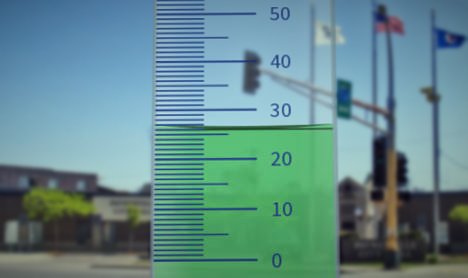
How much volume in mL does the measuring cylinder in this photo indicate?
26 mL
